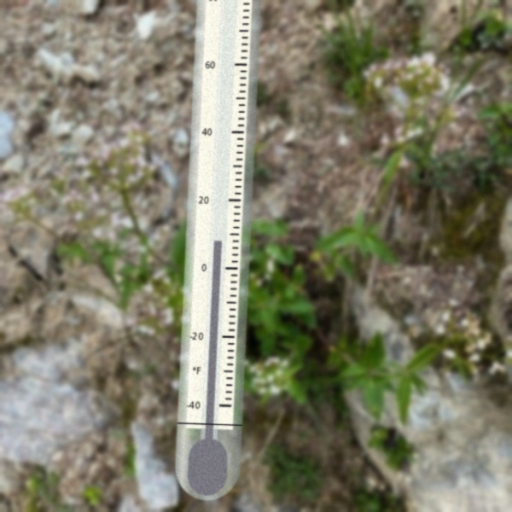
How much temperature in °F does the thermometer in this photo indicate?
8 °F
